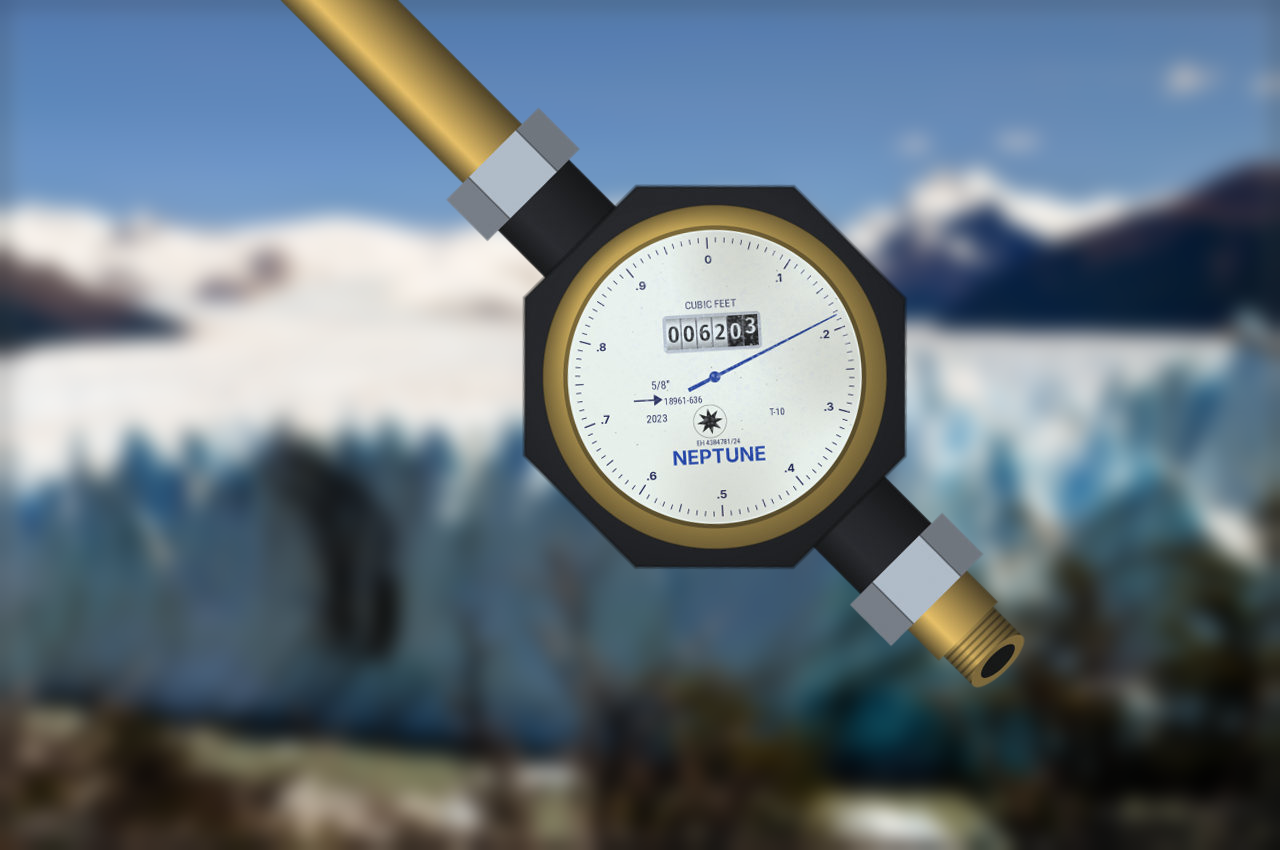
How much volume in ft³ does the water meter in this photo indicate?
6203.18 ft³
